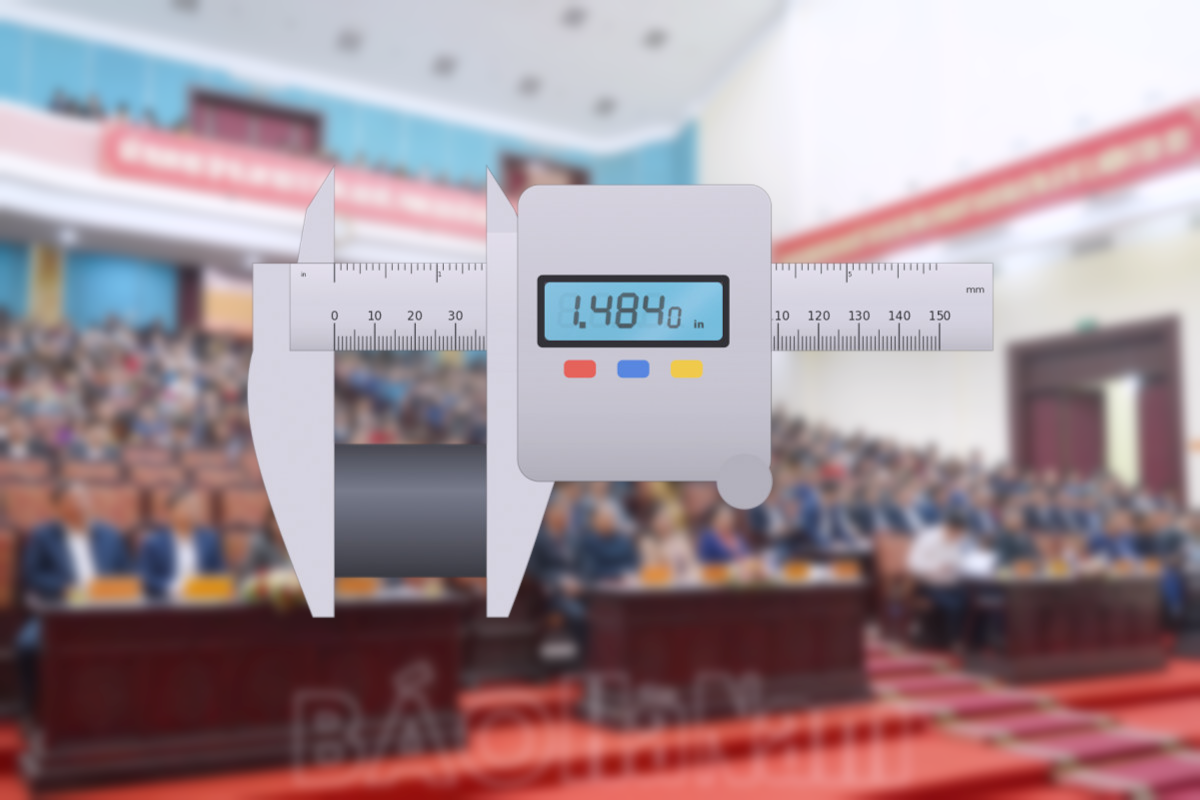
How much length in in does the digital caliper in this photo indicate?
1.4840 in
